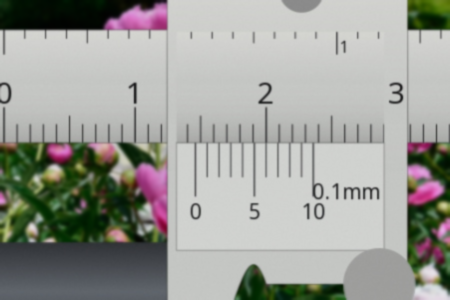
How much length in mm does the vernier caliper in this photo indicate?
14.6 mm
